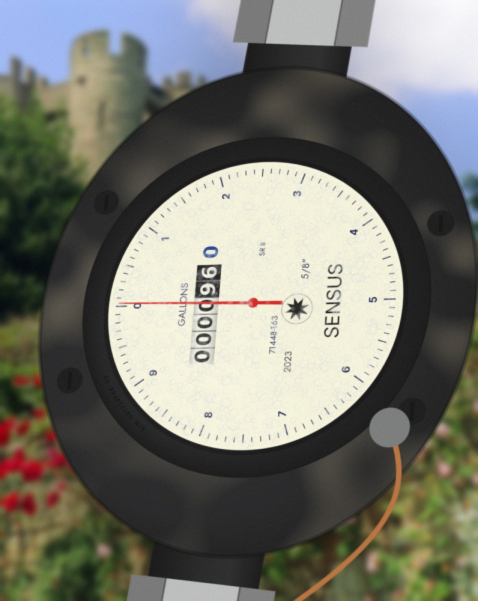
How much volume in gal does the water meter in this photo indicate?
960.0 gal
